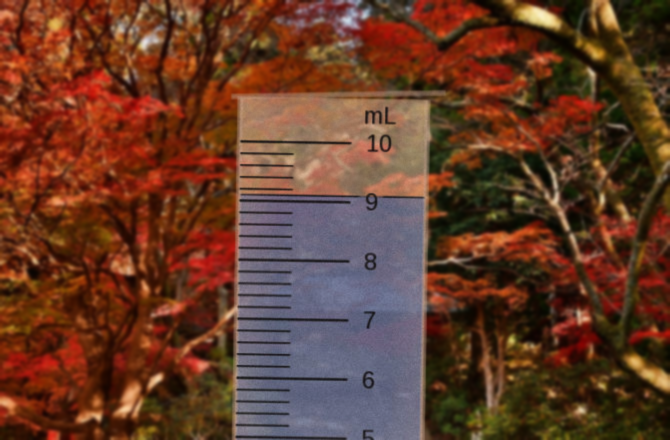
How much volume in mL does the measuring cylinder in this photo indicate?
9.1 mL
